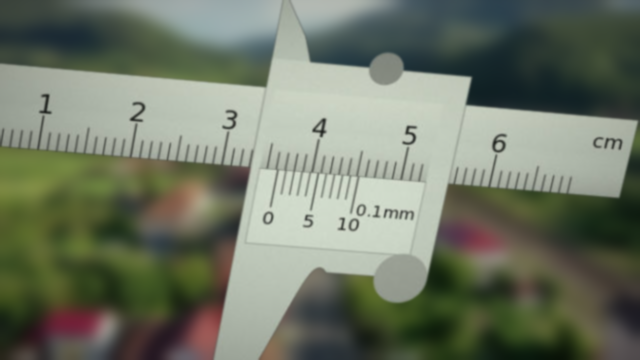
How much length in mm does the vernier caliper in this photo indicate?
36.2 mm
